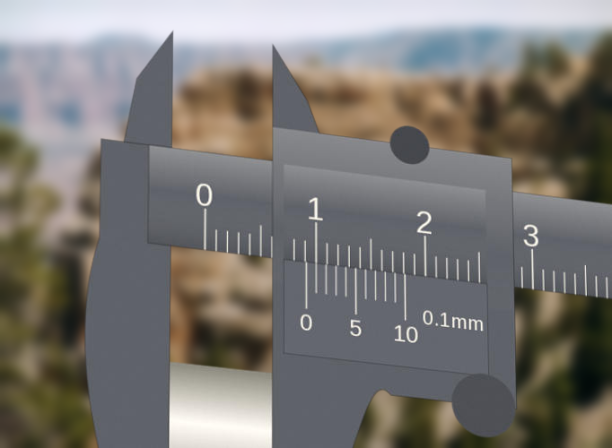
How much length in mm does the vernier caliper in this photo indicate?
9.1 mm
